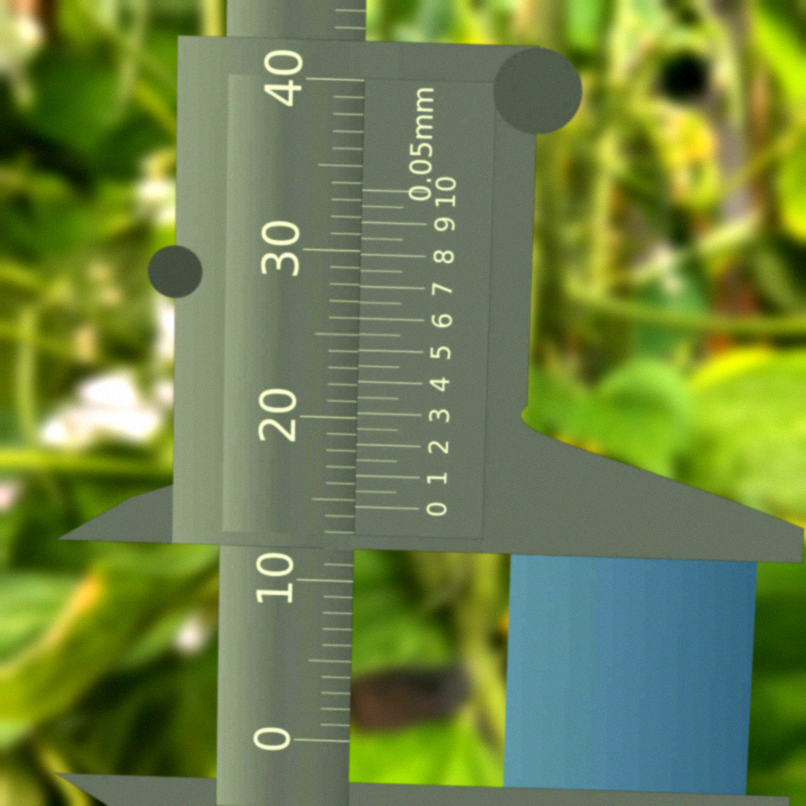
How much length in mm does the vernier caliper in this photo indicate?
14.6 mm
